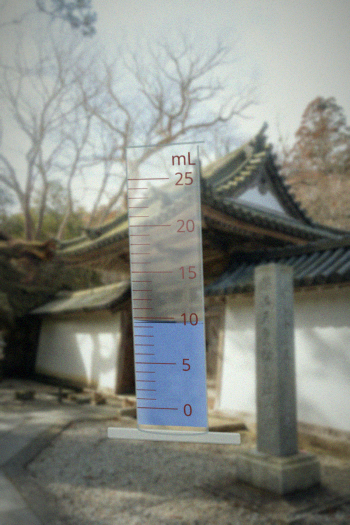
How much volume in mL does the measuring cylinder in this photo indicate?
9.5 mL
